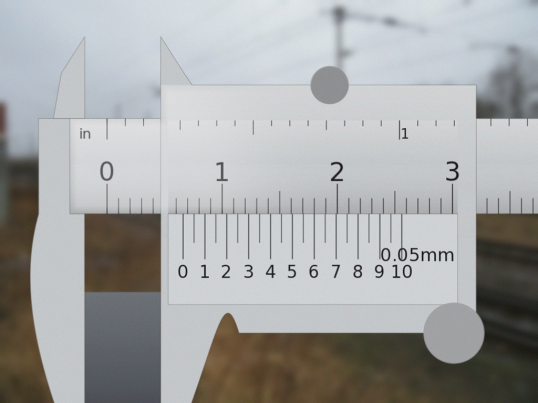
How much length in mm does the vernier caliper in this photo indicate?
6.6 mm
